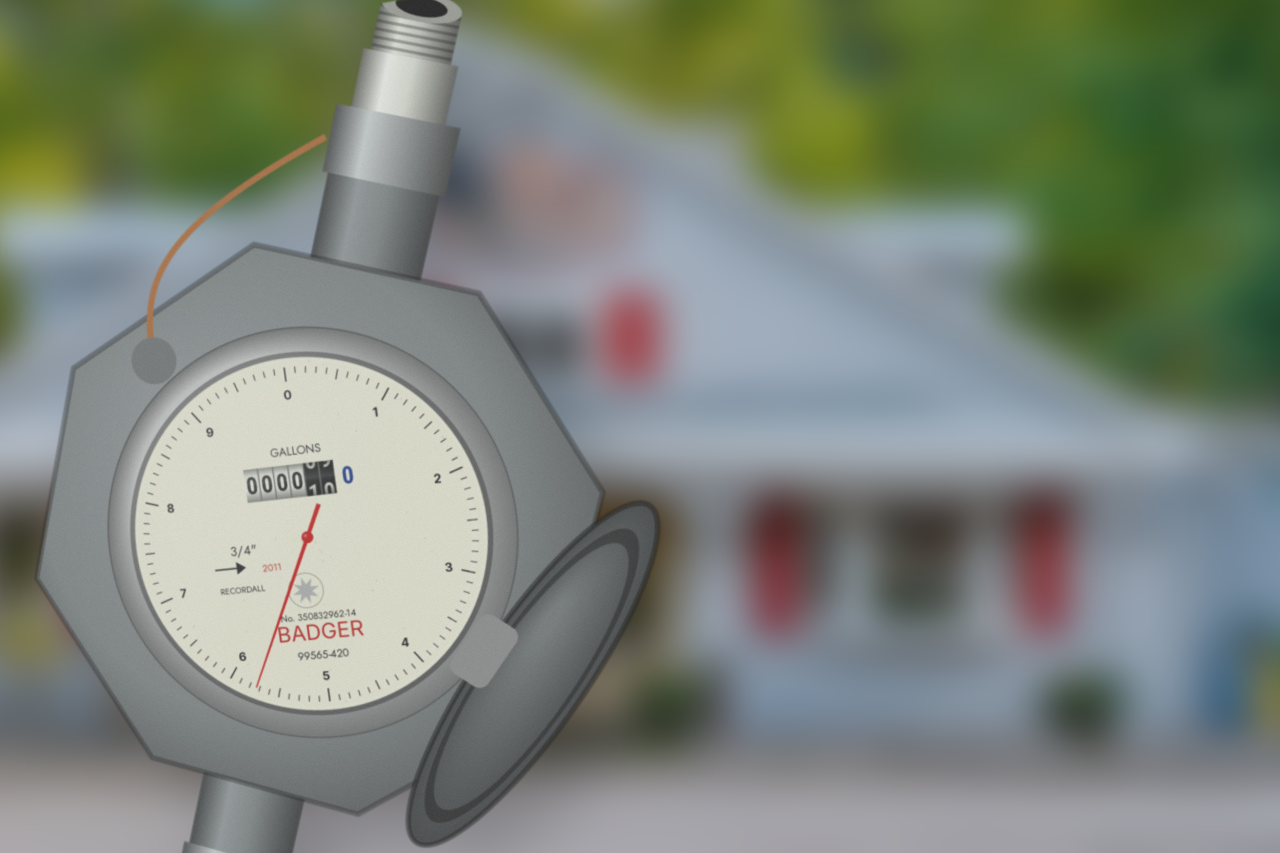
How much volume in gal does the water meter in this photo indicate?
95.7 gal
